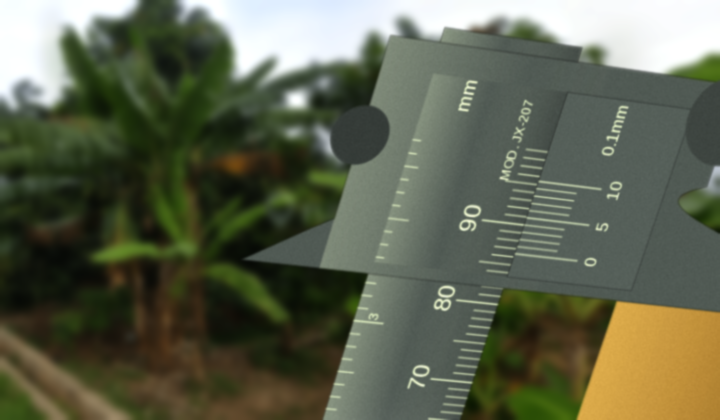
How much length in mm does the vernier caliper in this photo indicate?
86.4 mm
